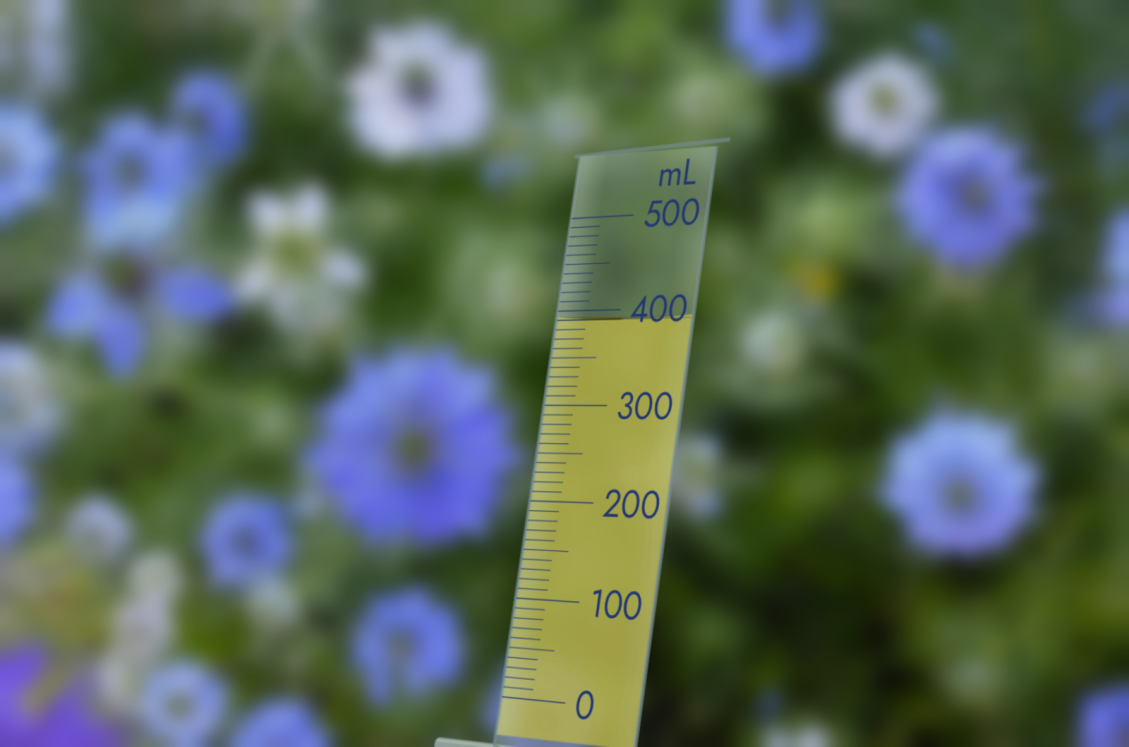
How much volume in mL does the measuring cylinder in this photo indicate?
390 mL
